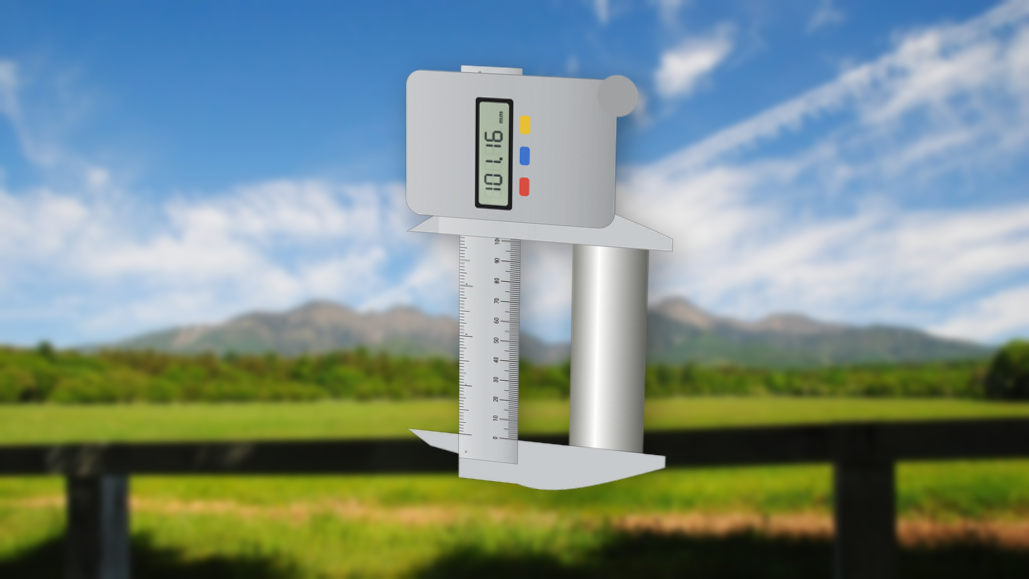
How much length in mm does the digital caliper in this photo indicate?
101.16 mm
